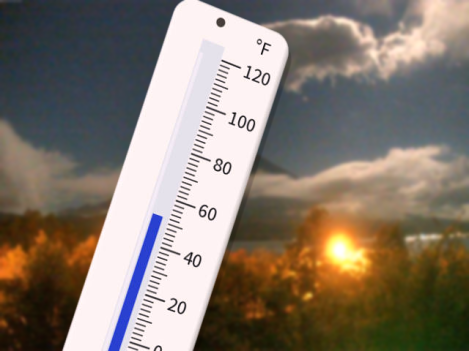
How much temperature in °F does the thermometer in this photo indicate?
52 °F
